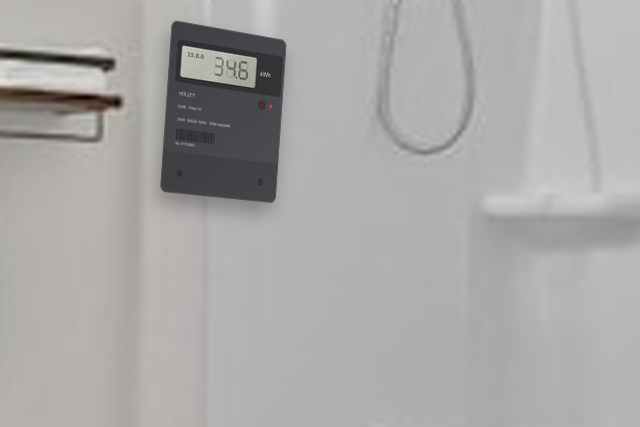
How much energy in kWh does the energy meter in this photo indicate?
34.6 kWh
